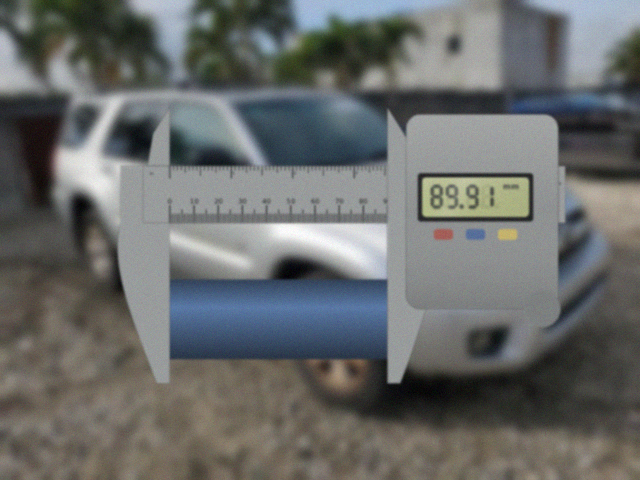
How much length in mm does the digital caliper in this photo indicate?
89.91 mm
